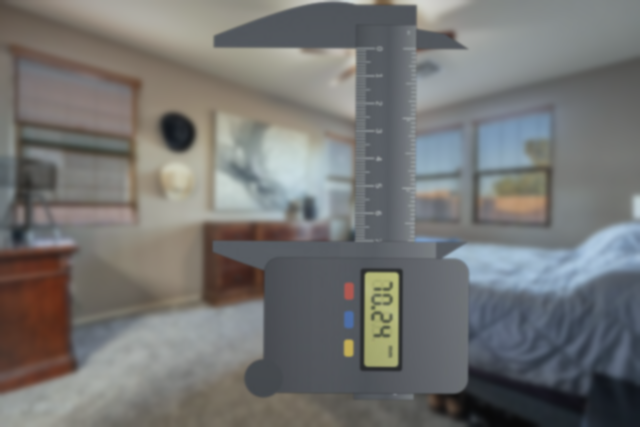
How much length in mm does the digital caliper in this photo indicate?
70.24 mm
